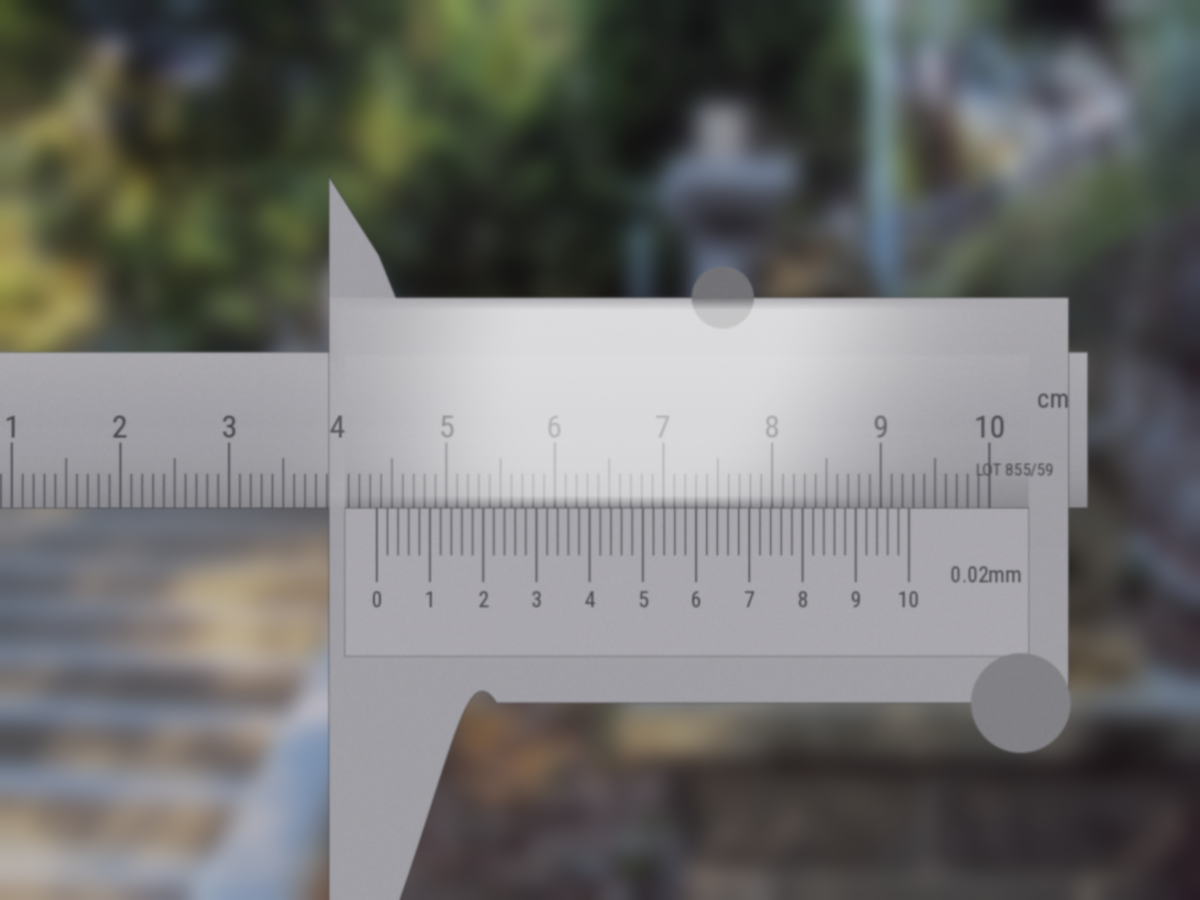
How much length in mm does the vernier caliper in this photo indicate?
43.6 mm
